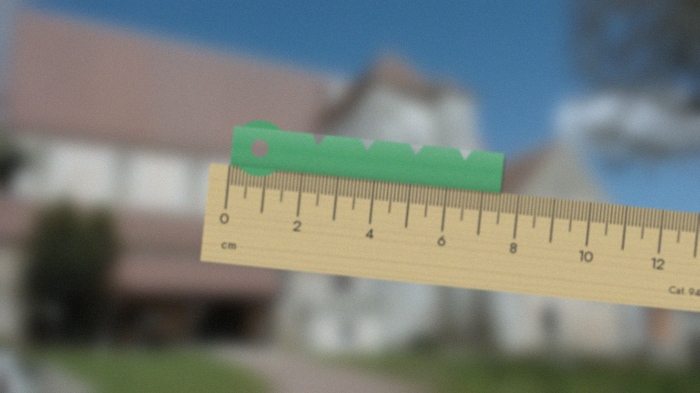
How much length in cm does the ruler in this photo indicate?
7.5 cm
